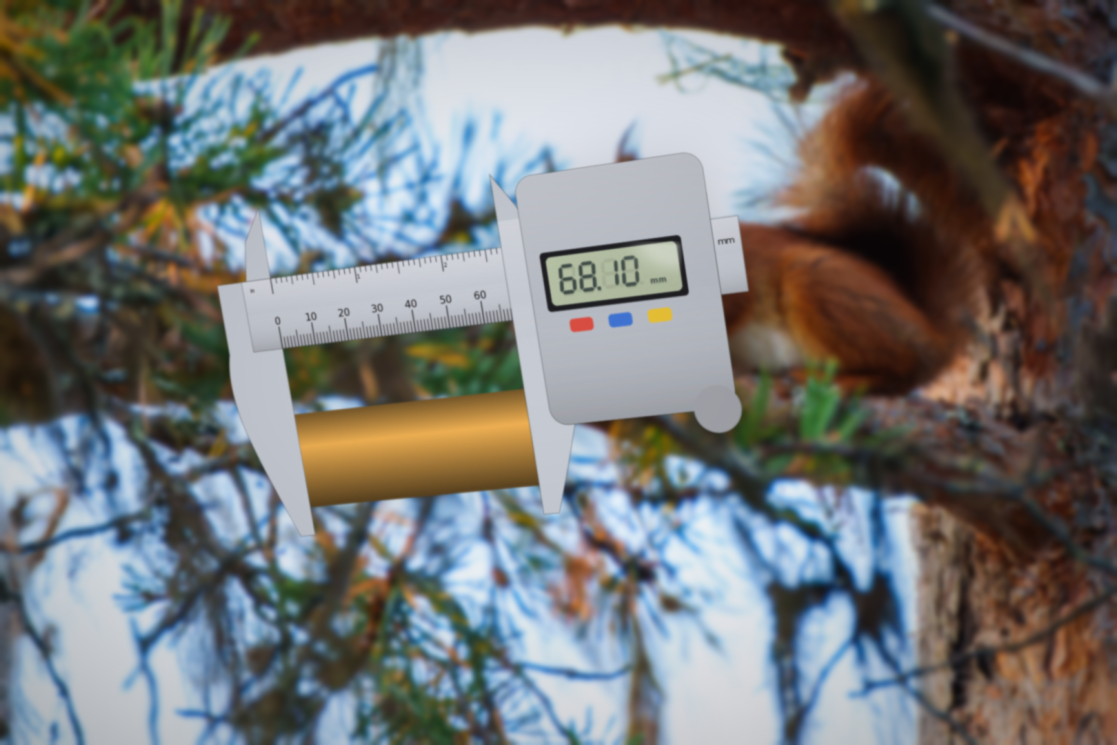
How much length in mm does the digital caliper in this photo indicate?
68.10 mm
